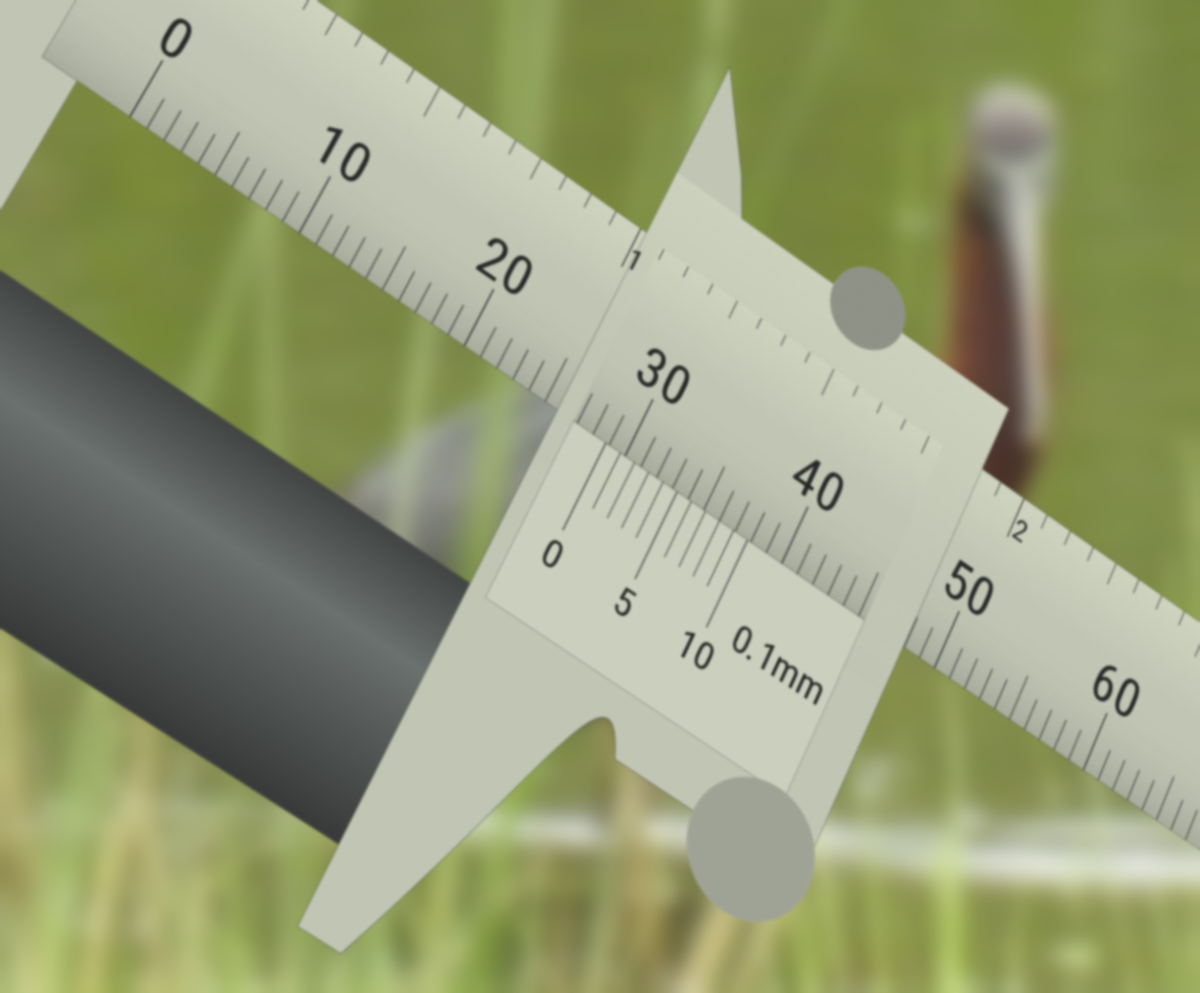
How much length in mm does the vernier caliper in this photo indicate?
28.8 mm
